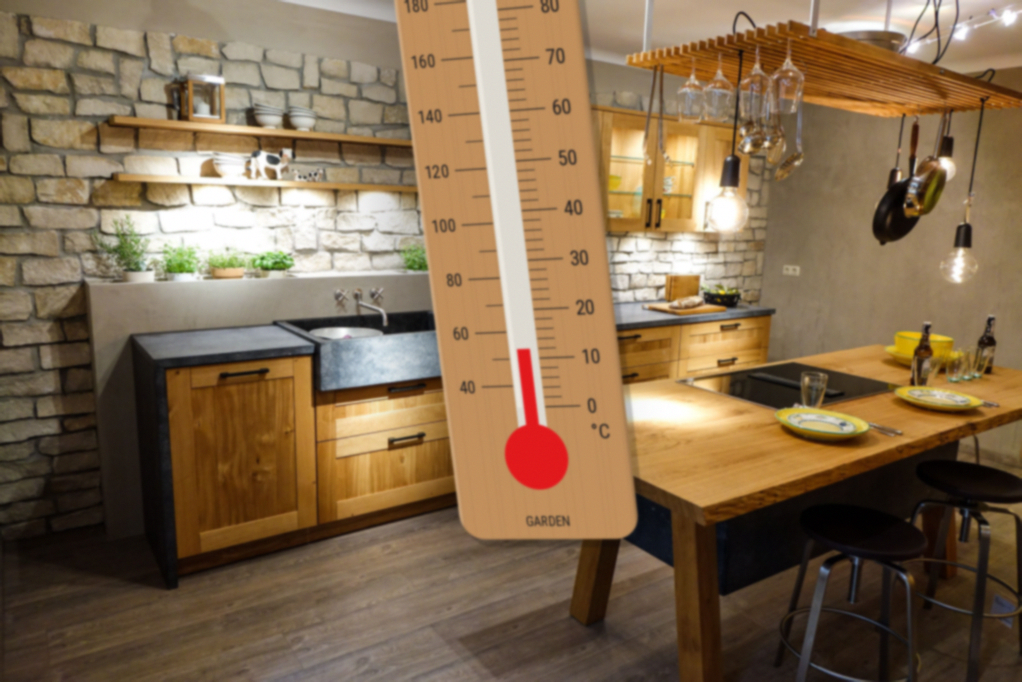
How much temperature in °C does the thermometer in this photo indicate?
12 °C
